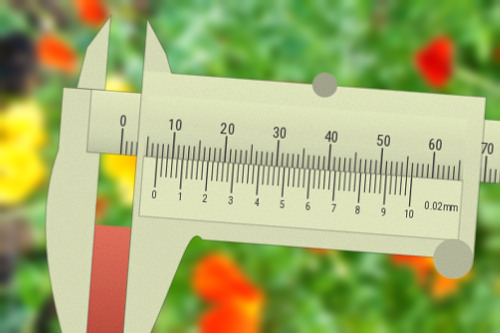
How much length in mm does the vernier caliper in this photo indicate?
7.0 mm
